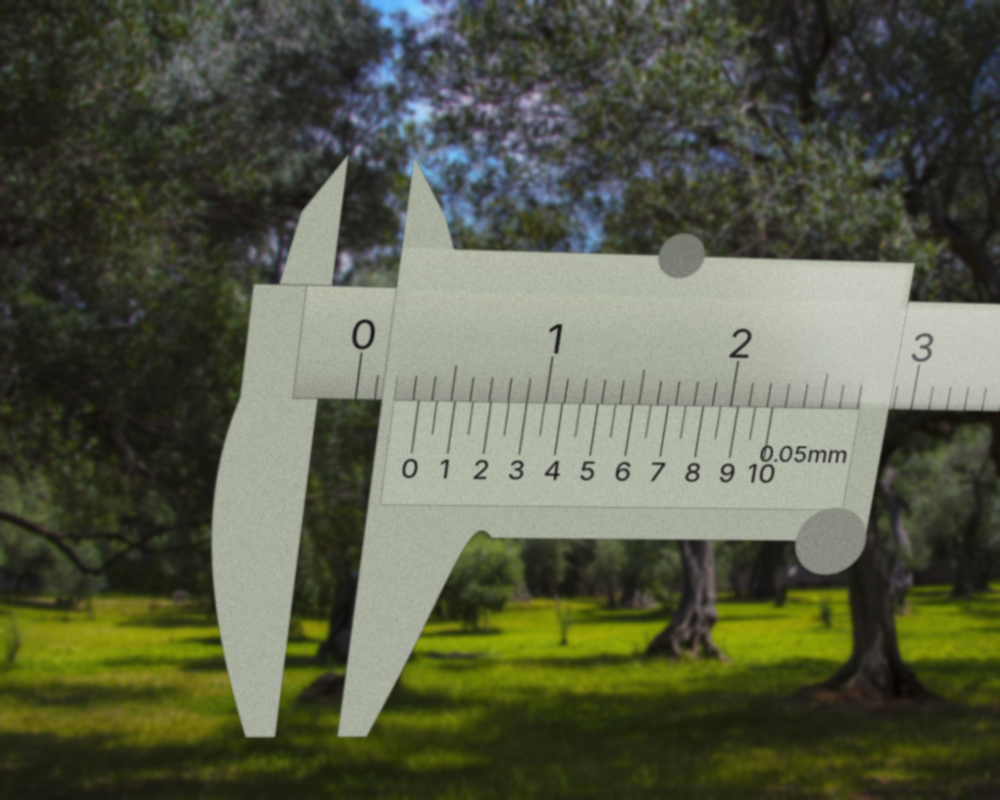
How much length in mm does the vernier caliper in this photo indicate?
3.3 mm
